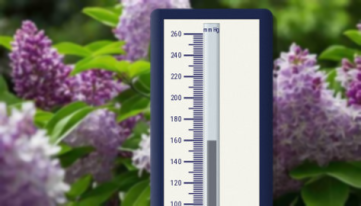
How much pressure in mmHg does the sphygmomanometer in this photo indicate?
160 mmHg
